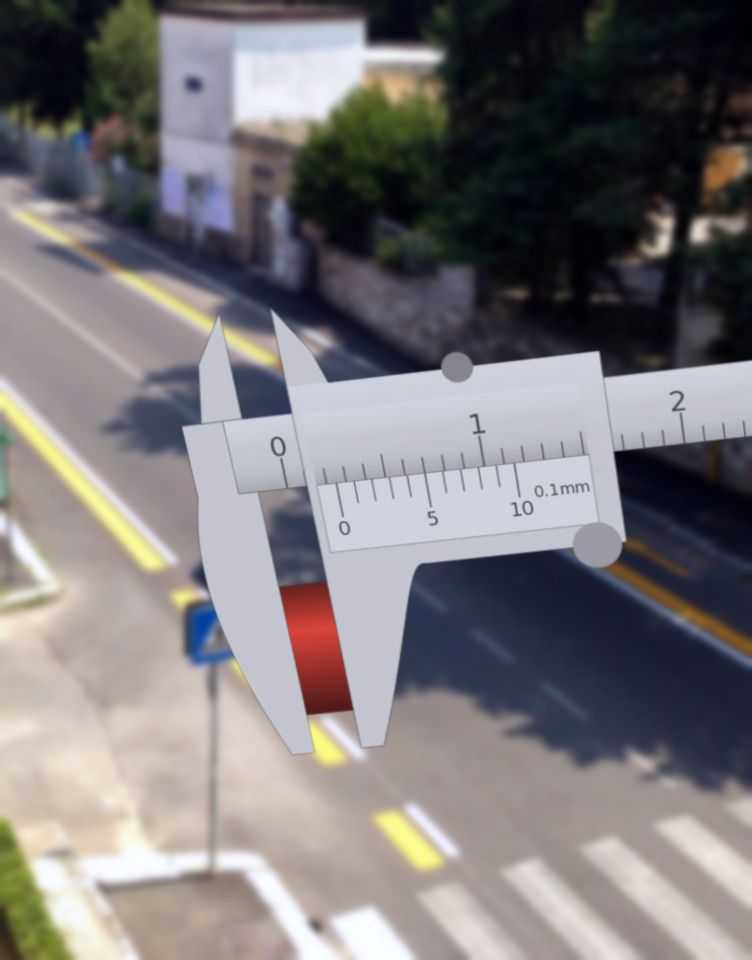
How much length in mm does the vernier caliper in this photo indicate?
2.5 mm
